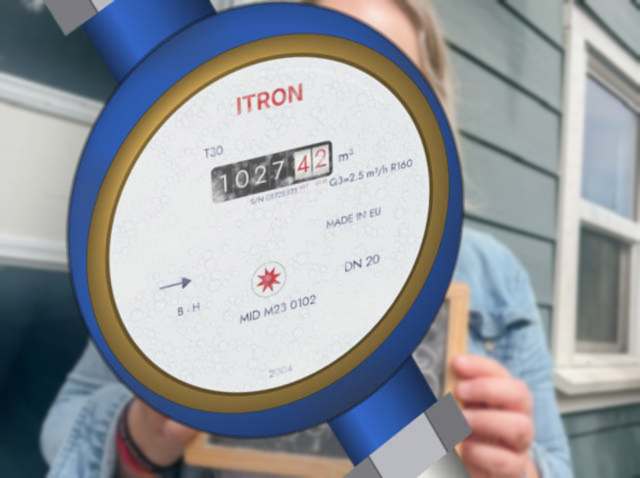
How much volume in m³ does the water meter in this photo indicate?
1027.42 m³
